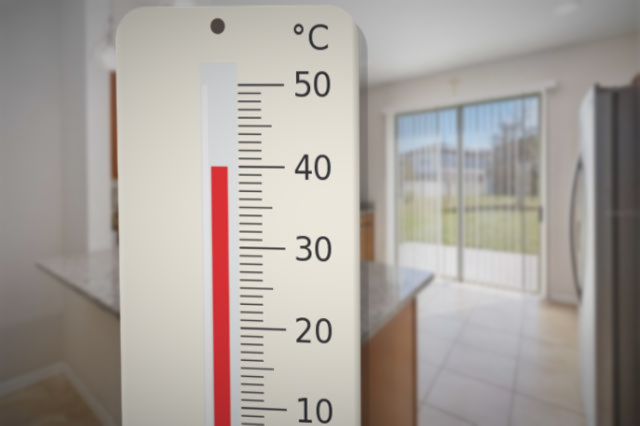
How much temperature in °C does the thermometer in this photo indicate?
40 °C
